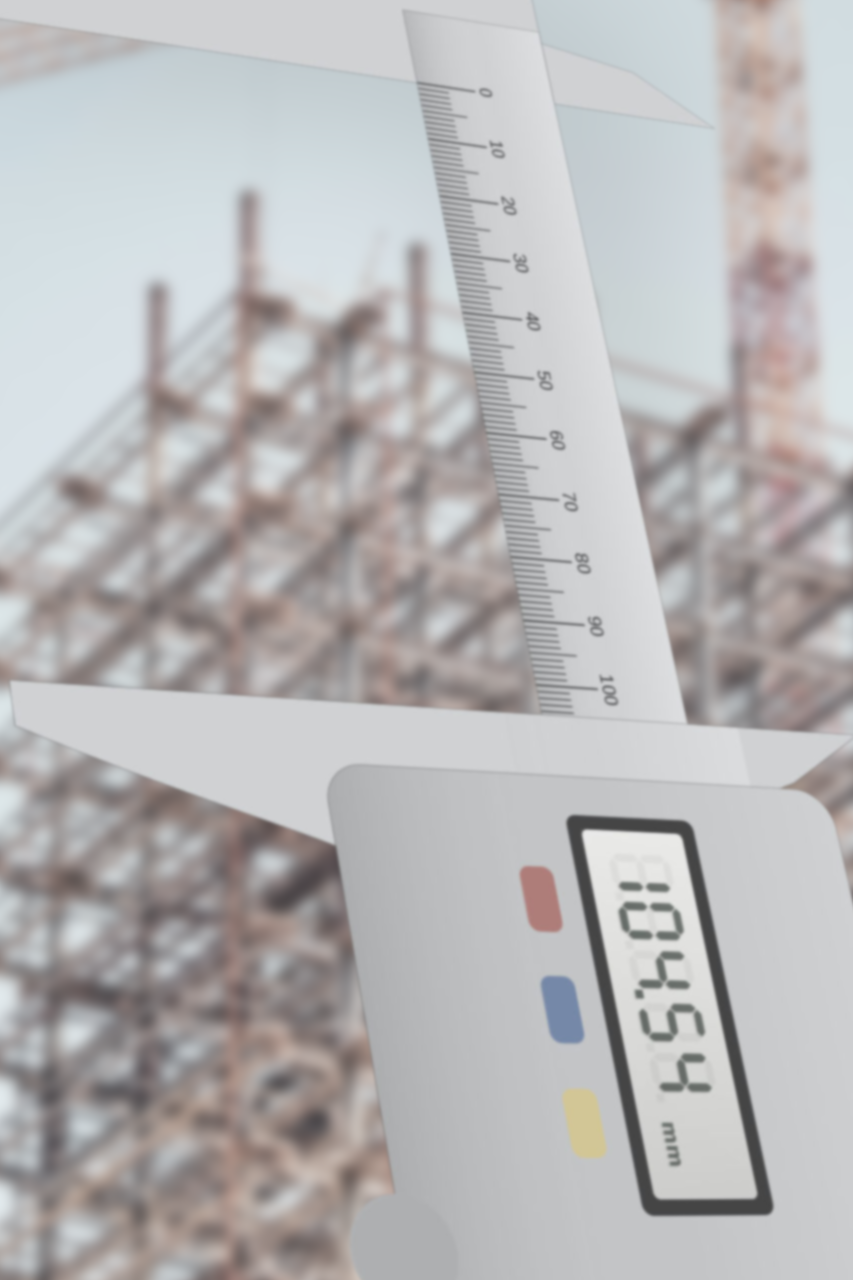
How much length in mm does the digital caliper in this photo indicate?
104.54 mm
